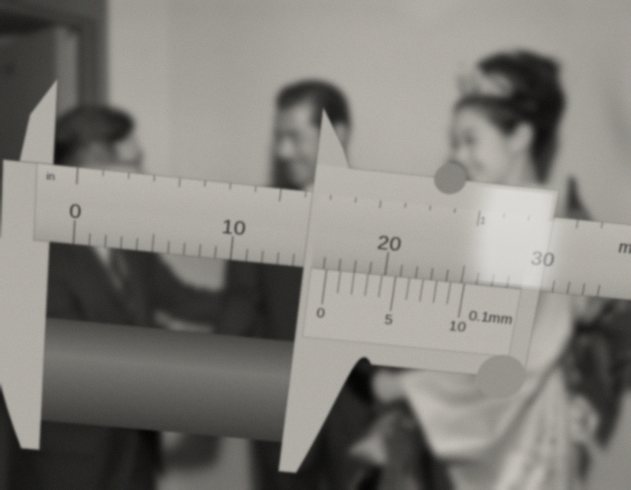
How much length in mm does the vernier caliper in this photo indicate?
16.2 mm
